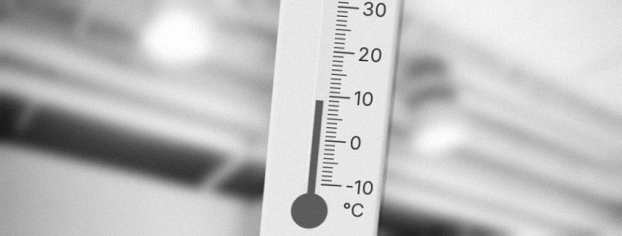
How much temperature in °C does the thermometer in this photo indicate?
9 °C
